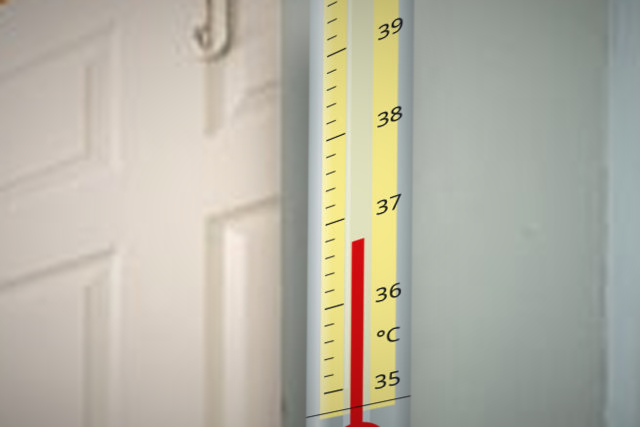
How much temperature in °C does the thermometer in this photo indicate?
36.7 °C
